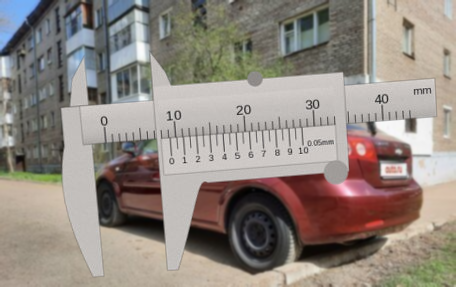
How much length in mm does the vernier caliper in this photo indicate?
9.2 mm
